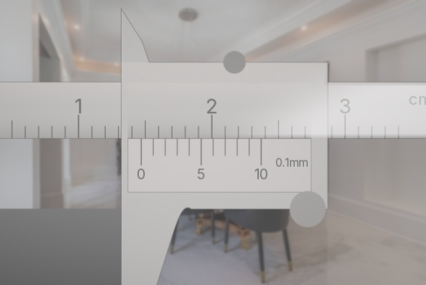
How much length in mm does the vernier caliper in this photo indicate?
14.7 mm
